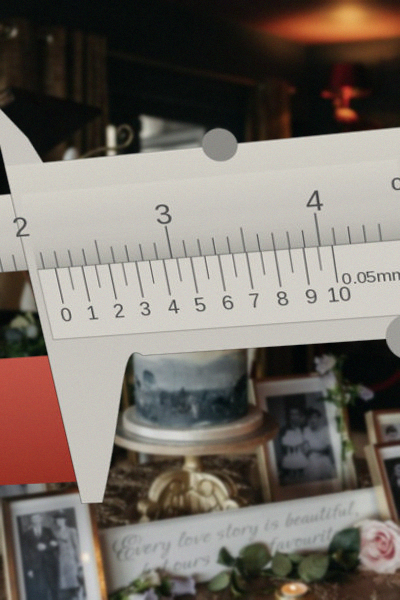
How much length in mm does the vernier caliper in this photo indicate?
21.8 mm
